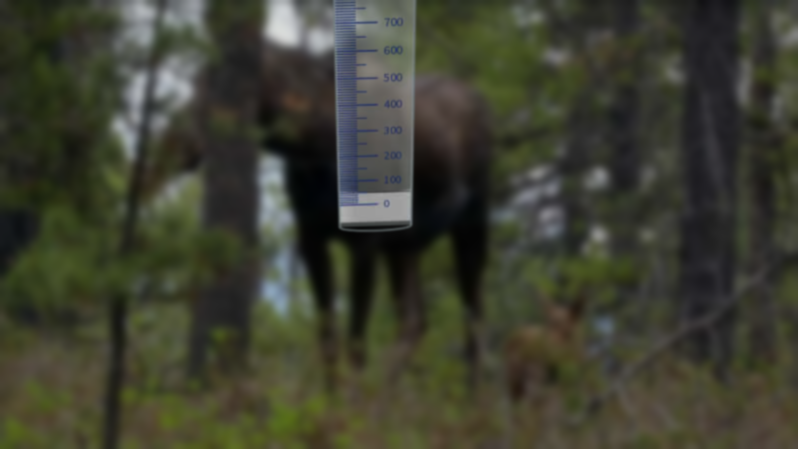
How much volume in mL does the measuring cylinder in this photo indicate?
50 mL
